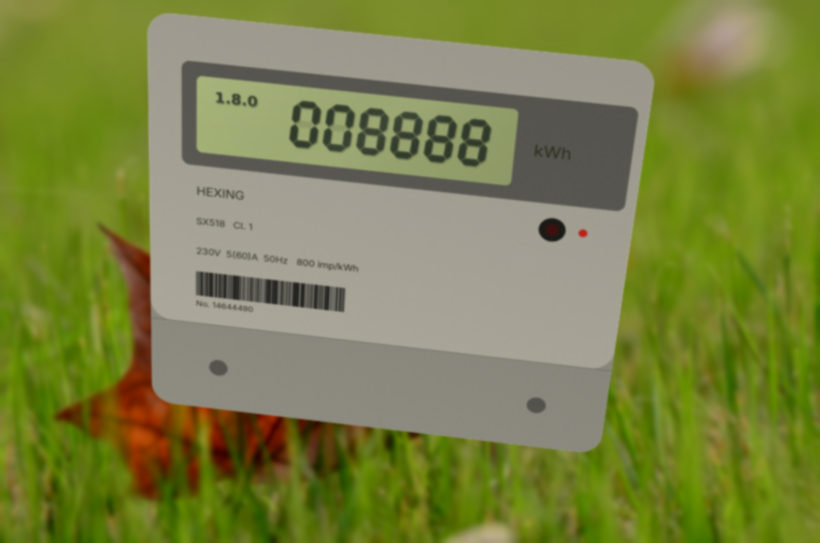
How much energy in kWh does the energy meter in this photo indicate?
8888 kWh
